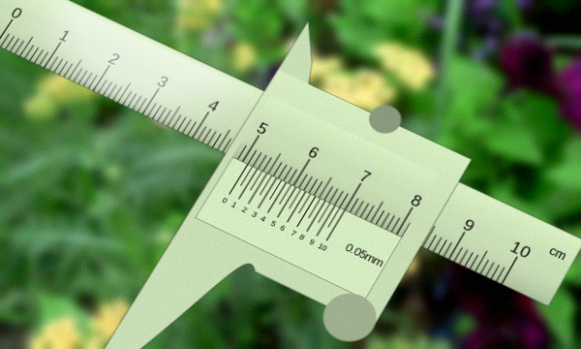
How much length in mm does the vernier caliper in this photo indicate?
51.0 mm
